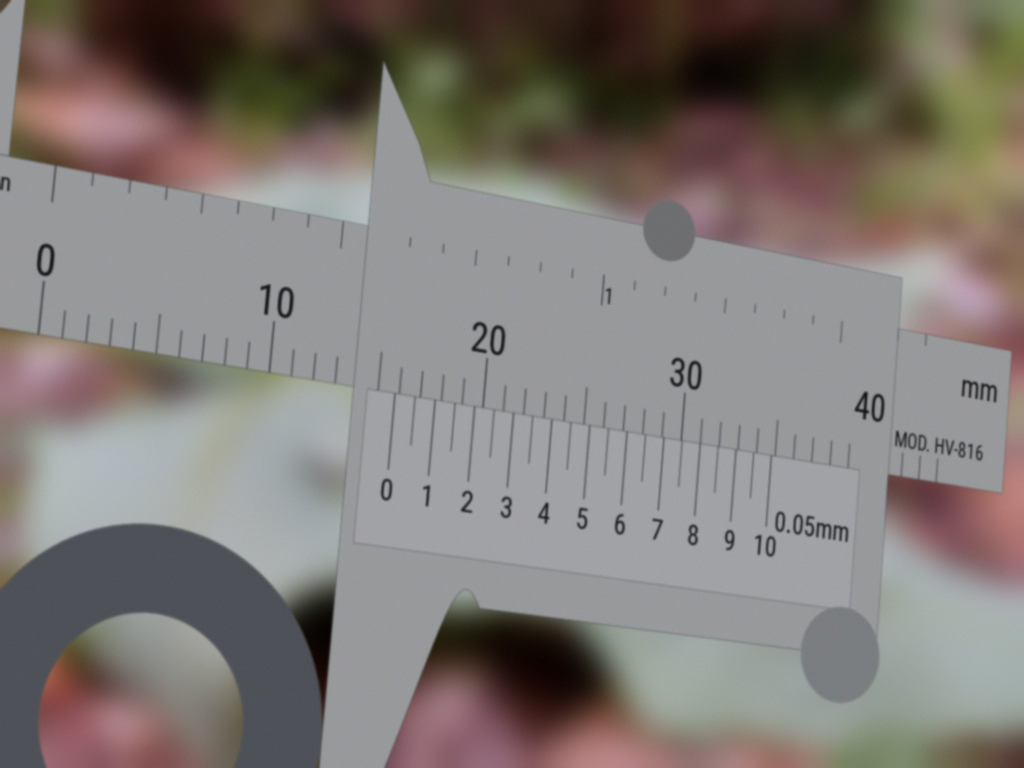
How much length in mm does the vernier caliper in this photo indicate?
15.8 mm
